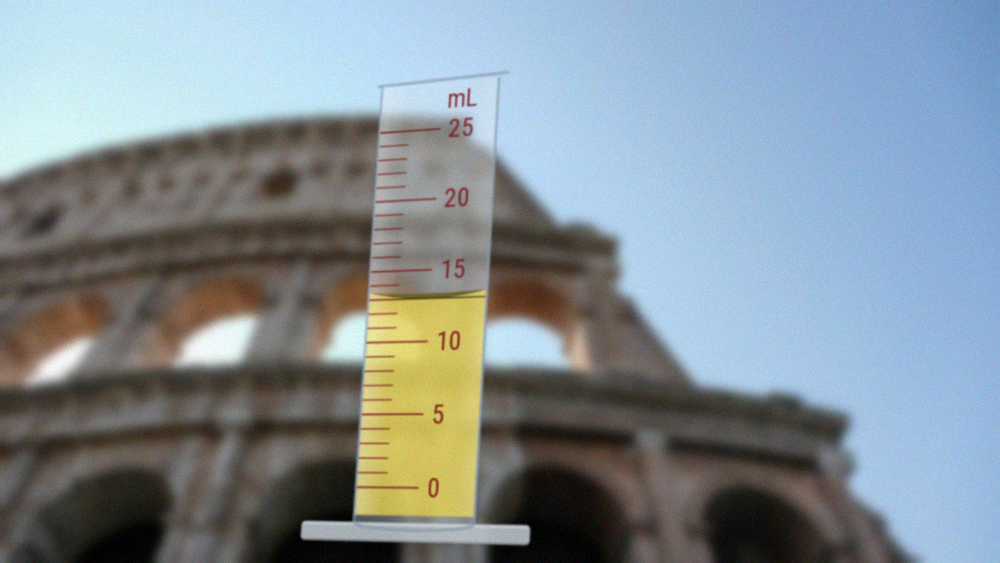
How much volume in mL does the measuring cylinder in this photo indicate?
13 mL
